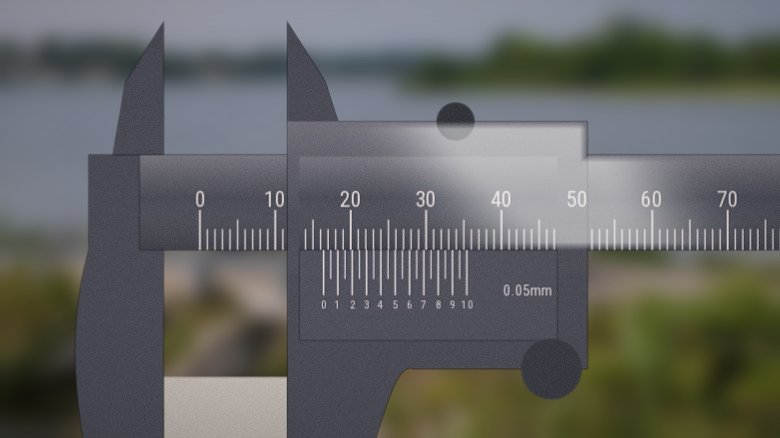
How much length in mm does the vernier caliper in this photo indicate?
16.4 mm
